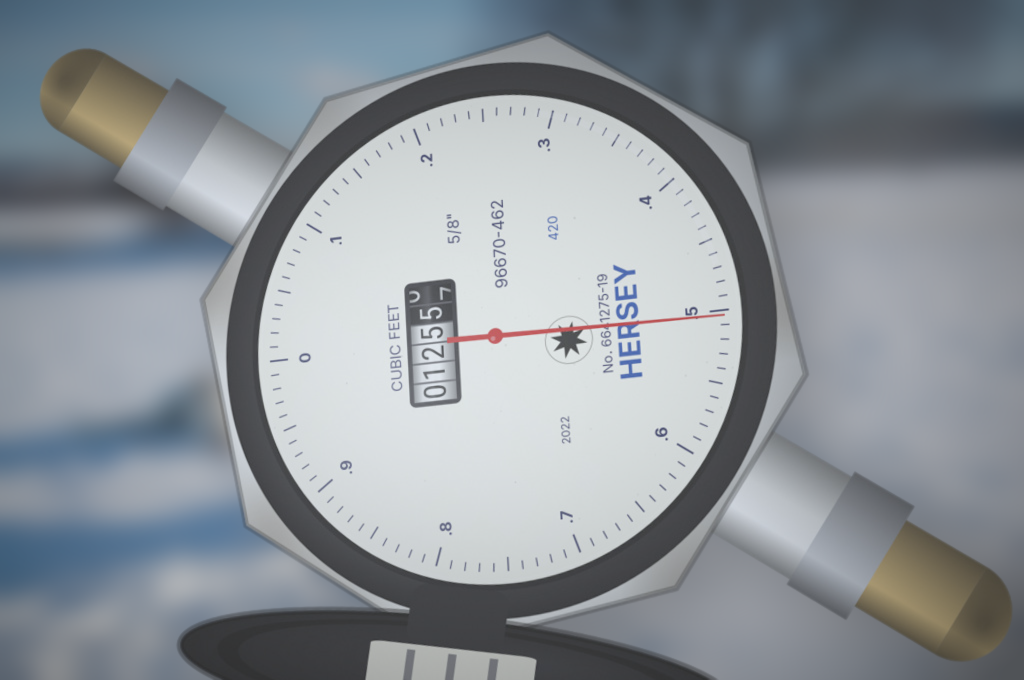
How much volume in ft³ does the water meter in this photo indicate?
12556.50 ft³
